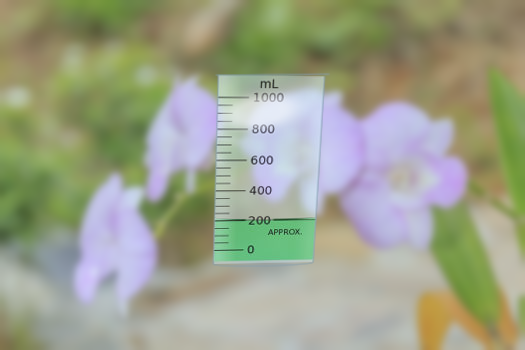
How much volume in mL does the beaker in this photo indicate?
200 mL
